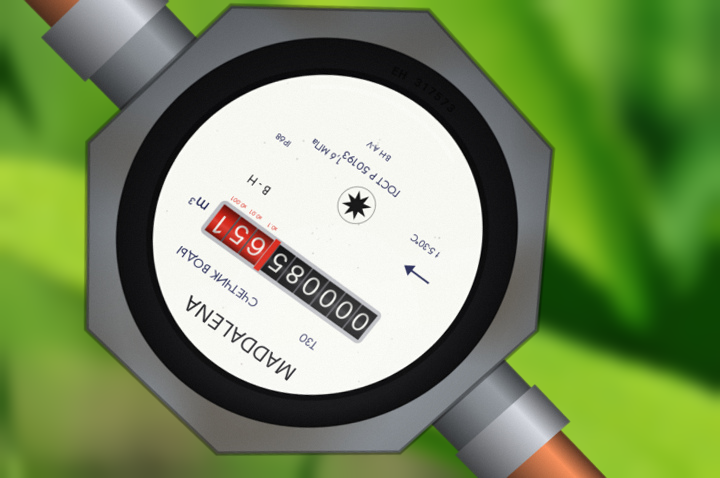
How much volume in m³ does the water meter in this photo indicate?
85.651 m³
